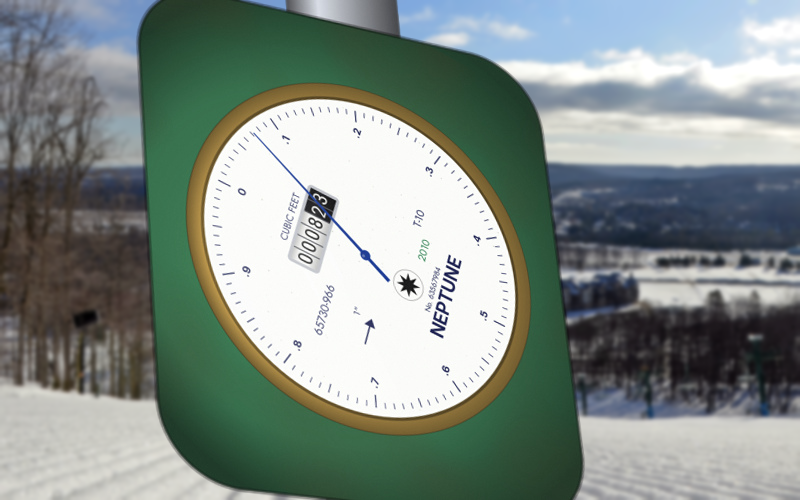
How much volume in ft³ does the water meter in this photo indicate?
823.07 ft³
